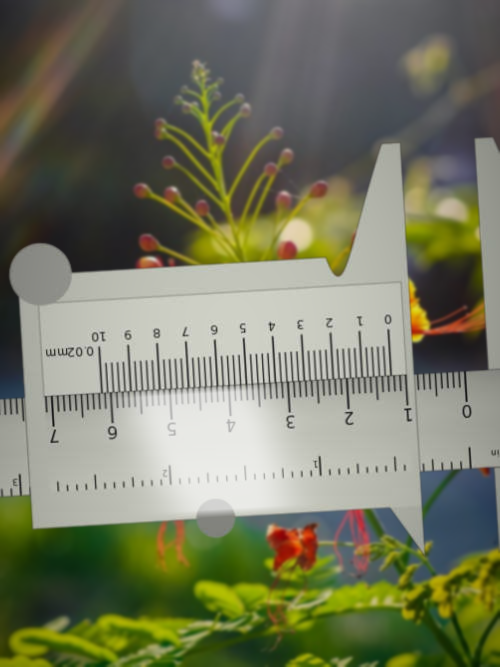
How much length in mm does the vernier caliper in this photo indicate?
12.5 mm
